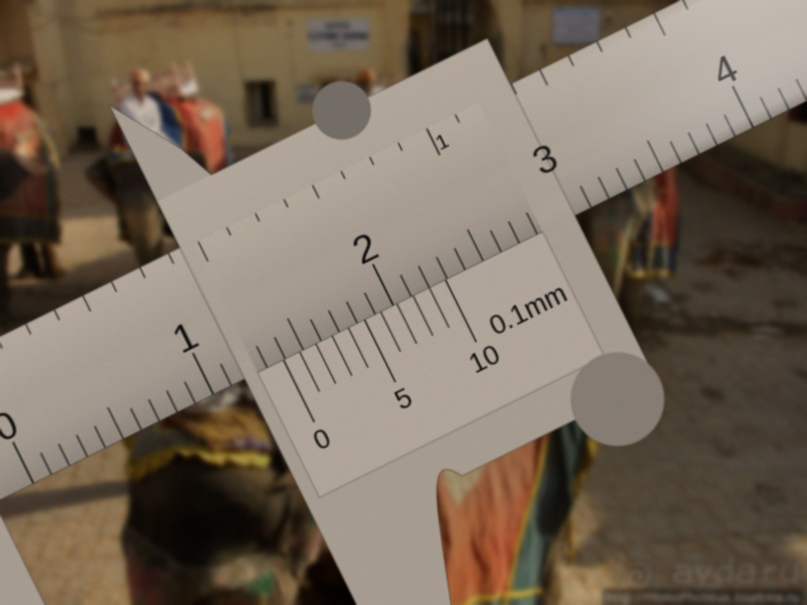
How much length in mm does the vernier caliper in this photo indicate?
13.9 mm
